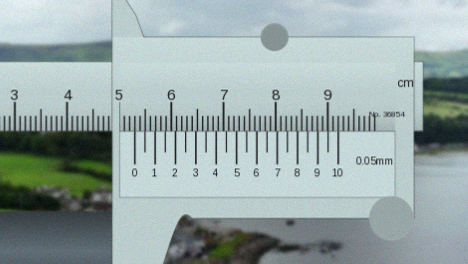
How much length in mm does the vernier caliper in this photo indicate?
53.0 mm
